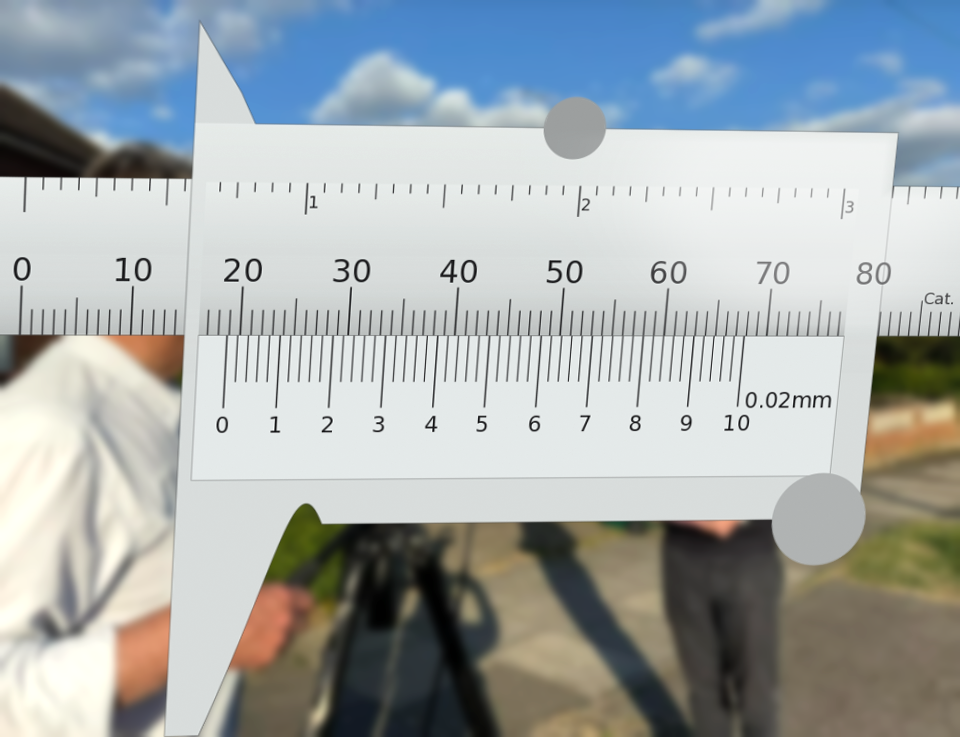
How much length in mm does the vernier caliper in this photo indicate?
18.8 mm
